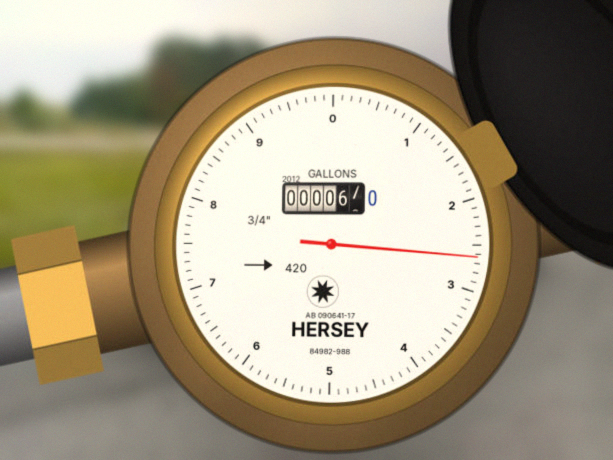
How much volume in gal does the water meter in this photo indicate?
672.6 gal
